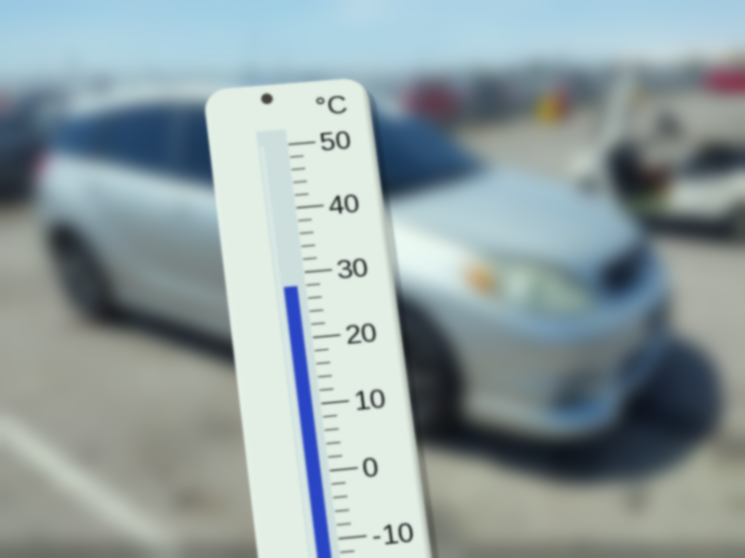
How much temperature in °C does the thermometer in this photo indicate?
28 °C
